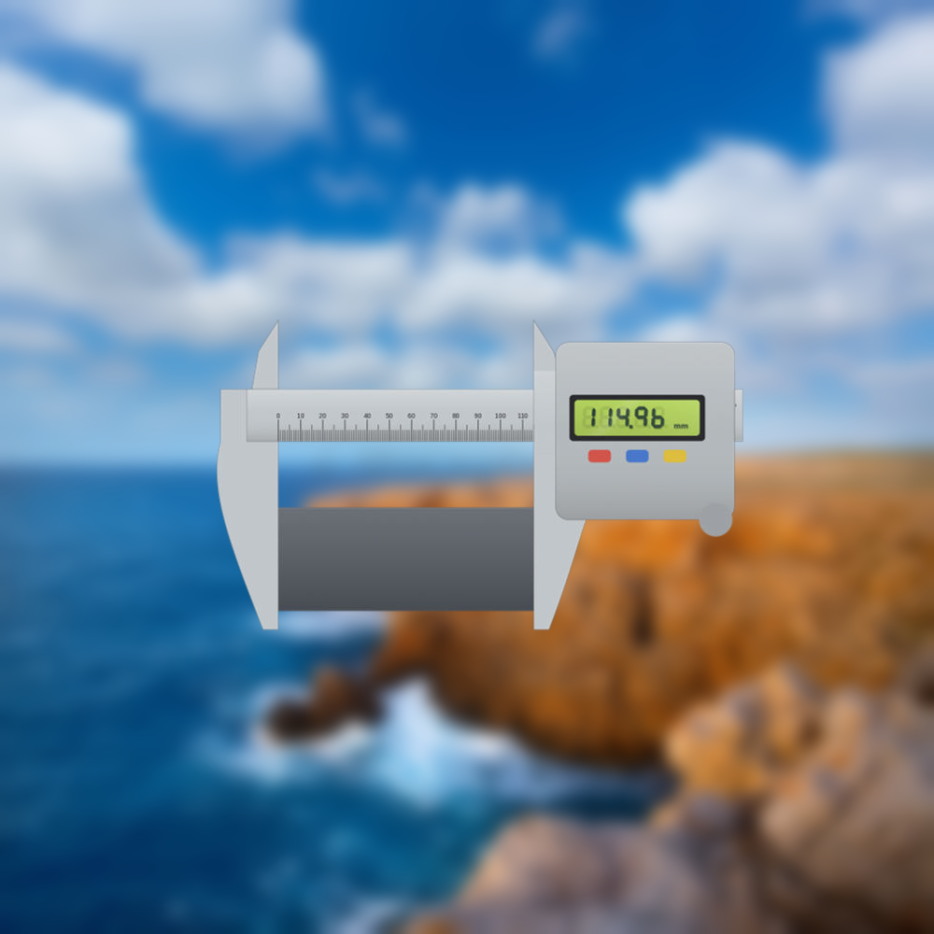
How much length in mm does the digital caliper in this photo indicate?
114.96 mm
